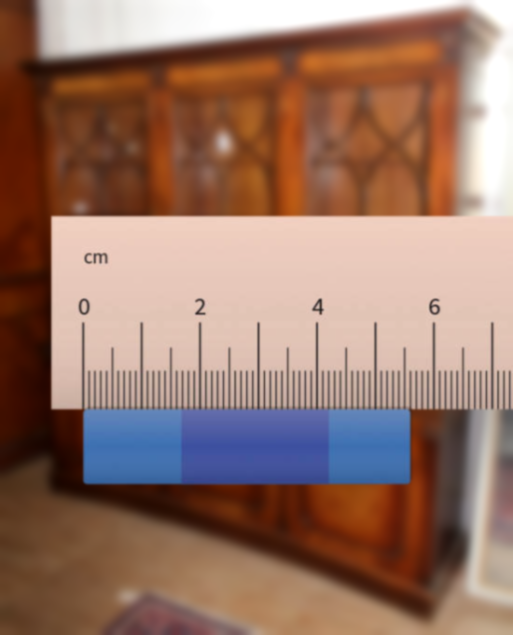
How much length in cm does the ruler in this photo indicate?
5.6 cm
